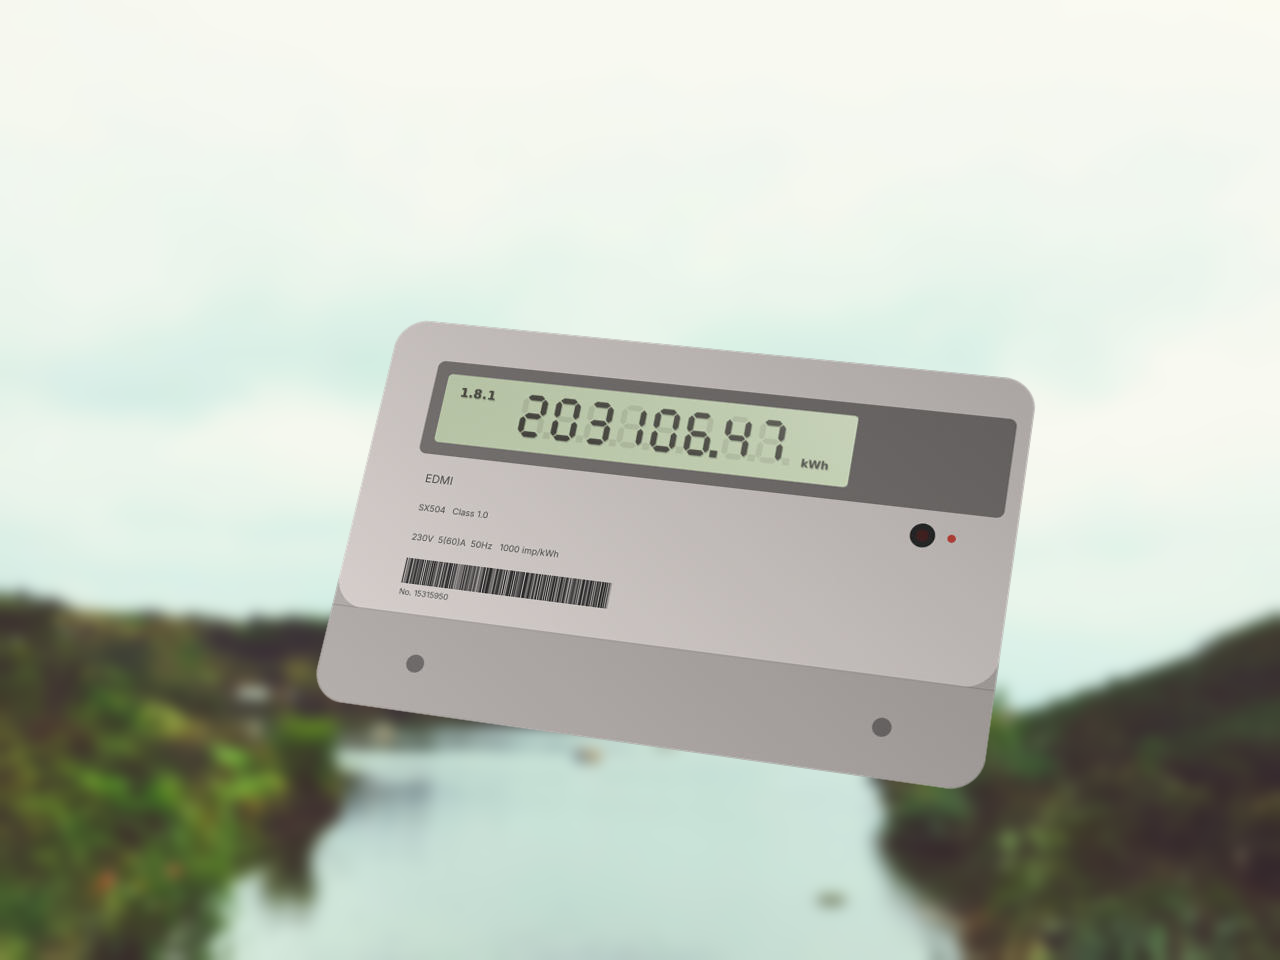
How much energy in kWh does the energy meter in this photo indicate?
203106.47 kWh
